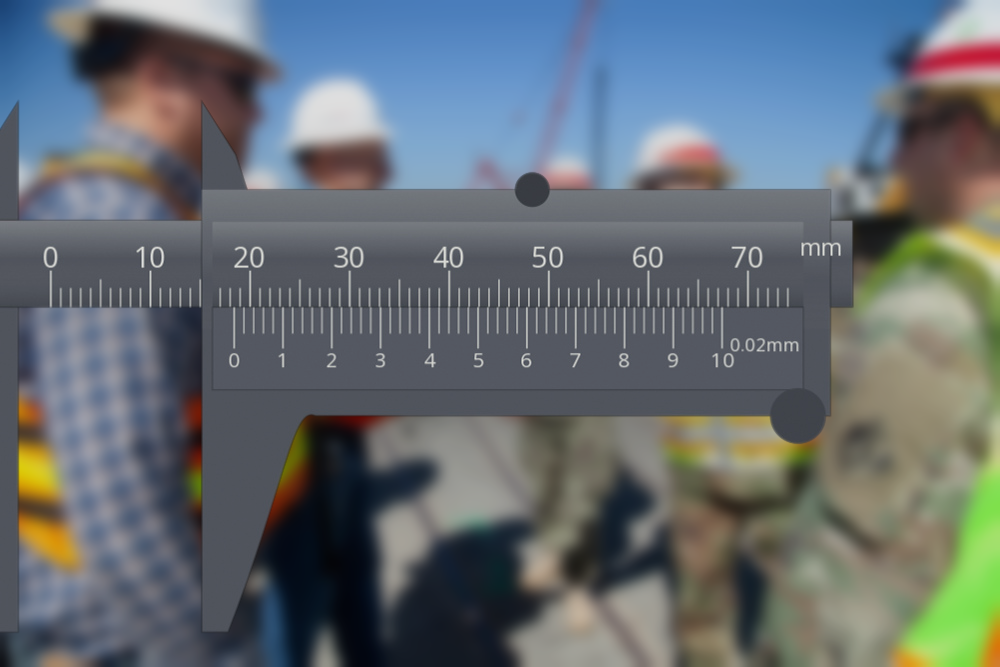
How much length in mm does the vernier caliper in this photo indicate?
18.4 mm
